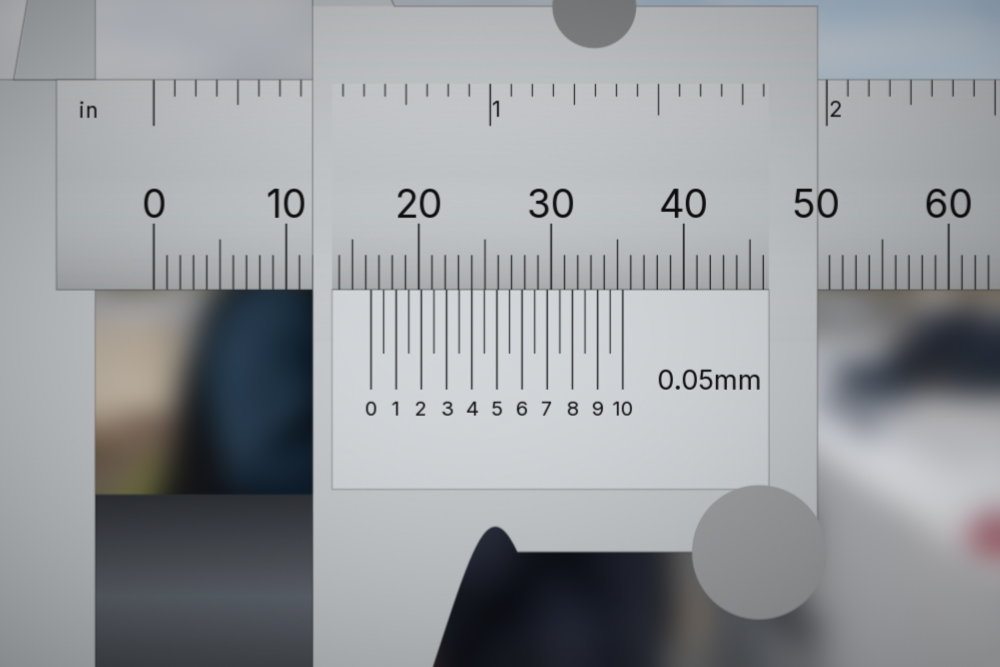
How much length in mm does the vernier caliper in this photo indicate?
16.4 mm
